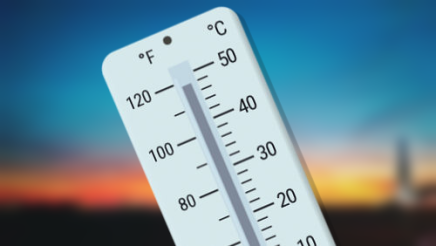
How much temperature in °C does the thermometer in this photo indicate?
48 °C
